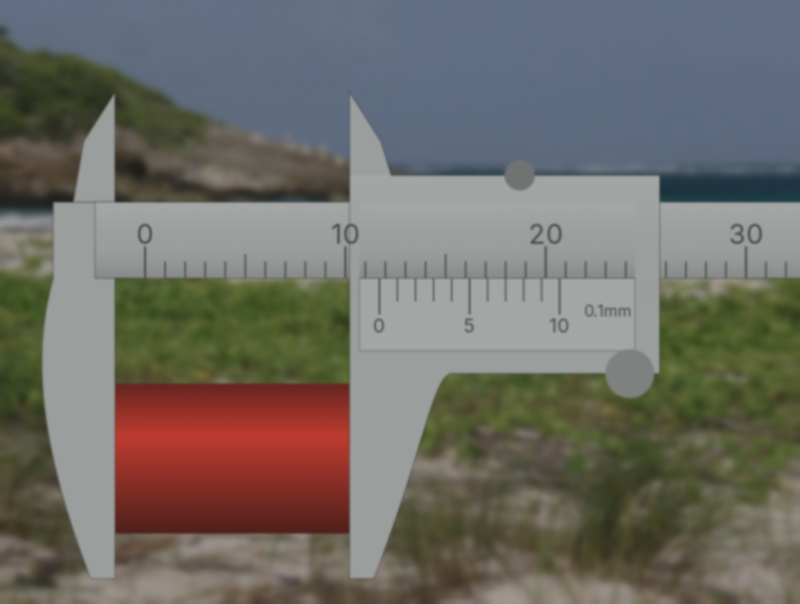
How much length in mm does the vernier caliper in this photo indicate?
11.7 mm
